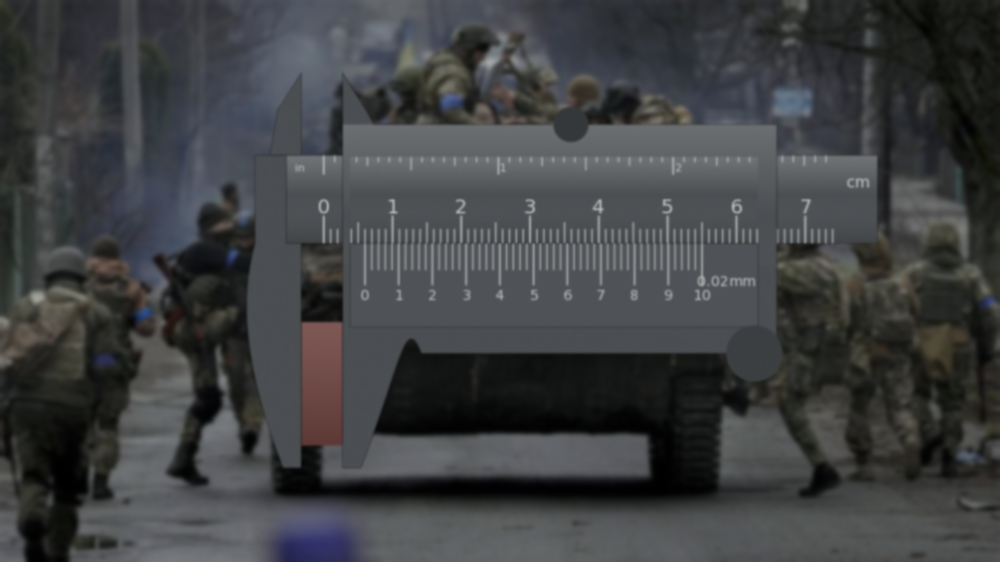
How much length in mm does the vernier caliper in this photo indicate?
6.0 mm
